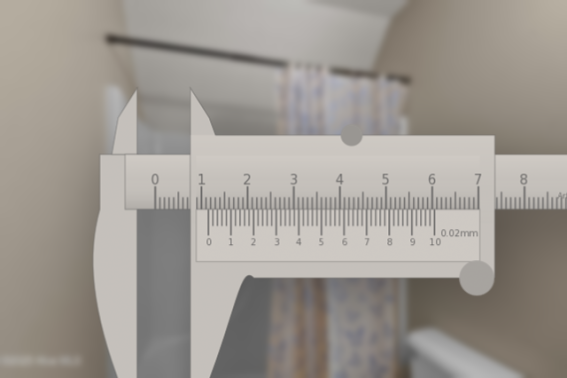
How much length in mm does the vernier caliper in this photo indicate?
11.5 mm
